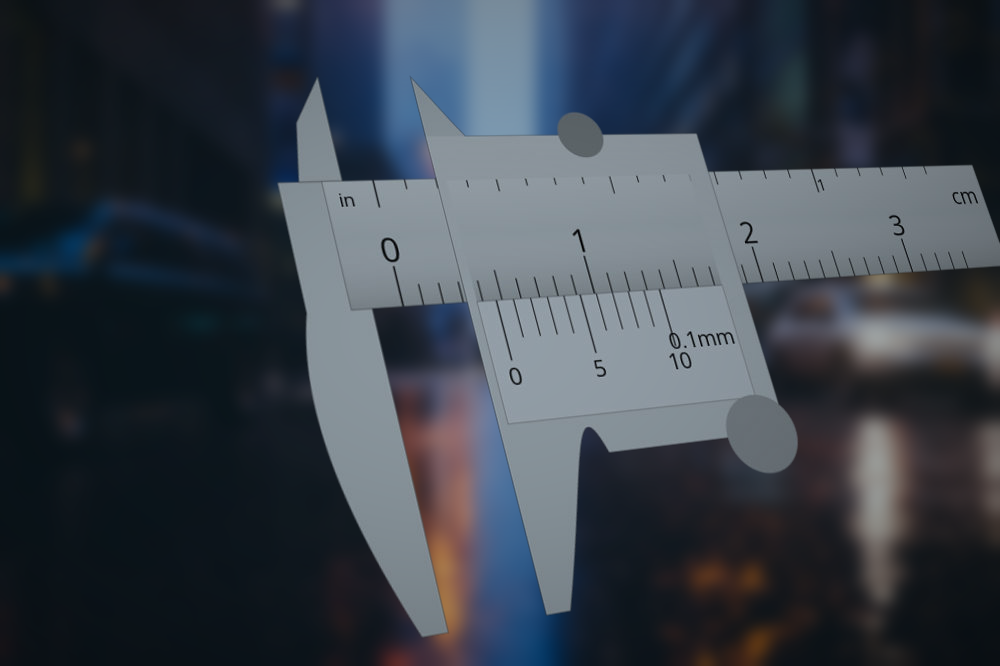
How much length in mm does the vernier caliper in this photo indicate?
4.7 mm
